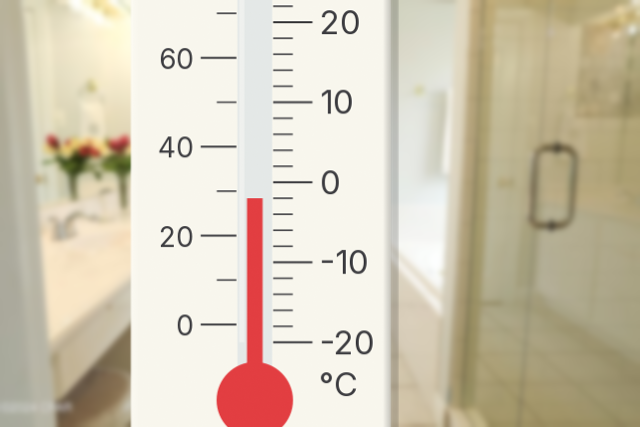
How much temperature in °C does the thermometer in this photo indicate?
-2 °C
